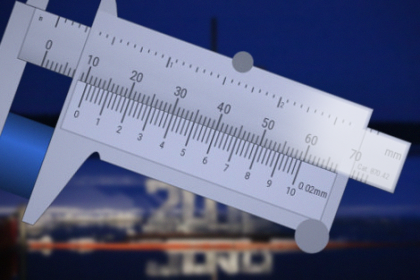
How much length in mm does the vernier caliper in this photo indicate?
10.5 mm
